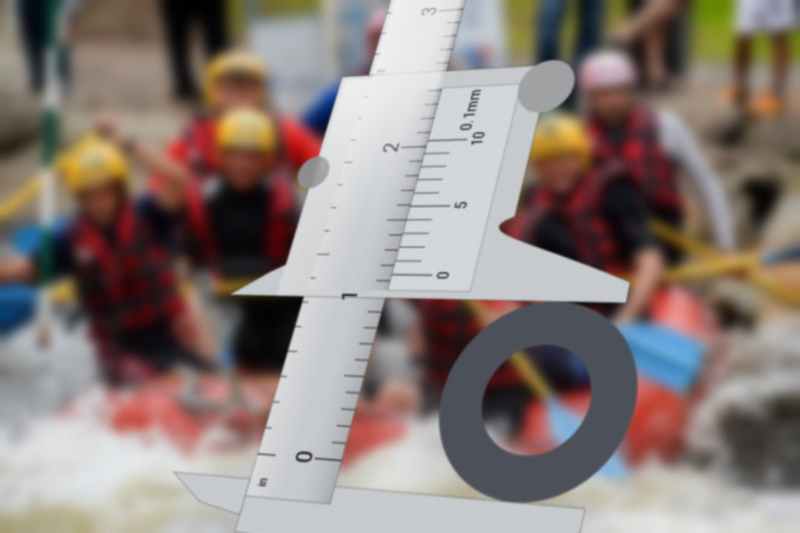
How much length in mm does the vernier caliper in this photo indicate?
11.4 mm
